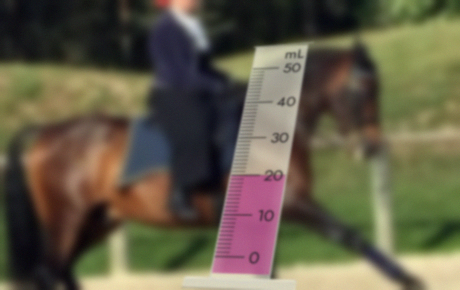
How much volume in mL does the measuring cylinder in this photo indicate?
20 mL
